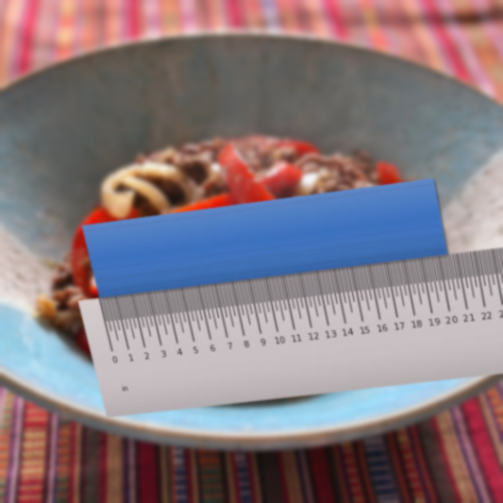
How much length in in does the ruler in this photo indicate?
20.5 in
